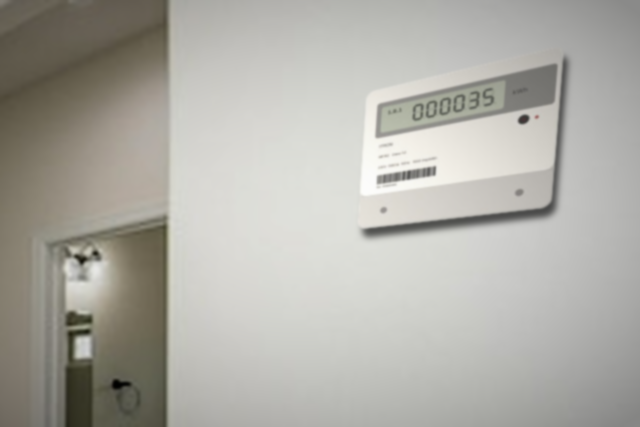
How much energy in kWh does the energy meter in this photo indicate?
35 kWh
